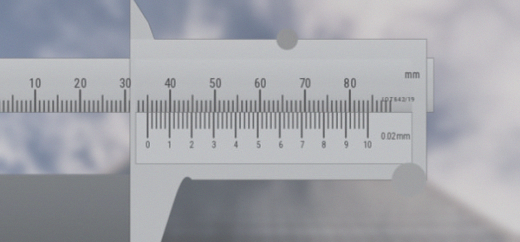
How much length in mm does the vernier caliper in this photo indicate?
35.0 mm
